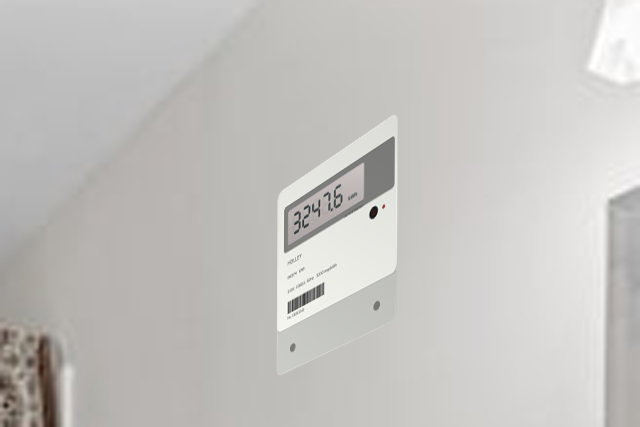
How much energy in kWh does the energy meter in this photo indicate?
3247.6 kWh
